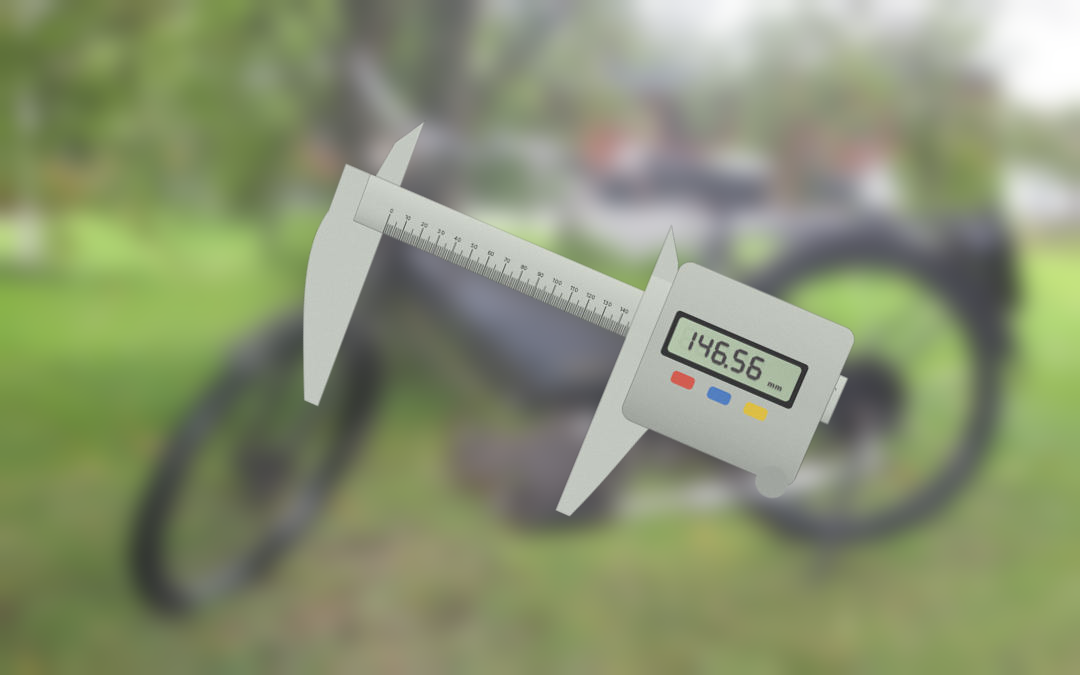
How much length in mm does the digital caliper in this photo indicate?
146.56 mm
